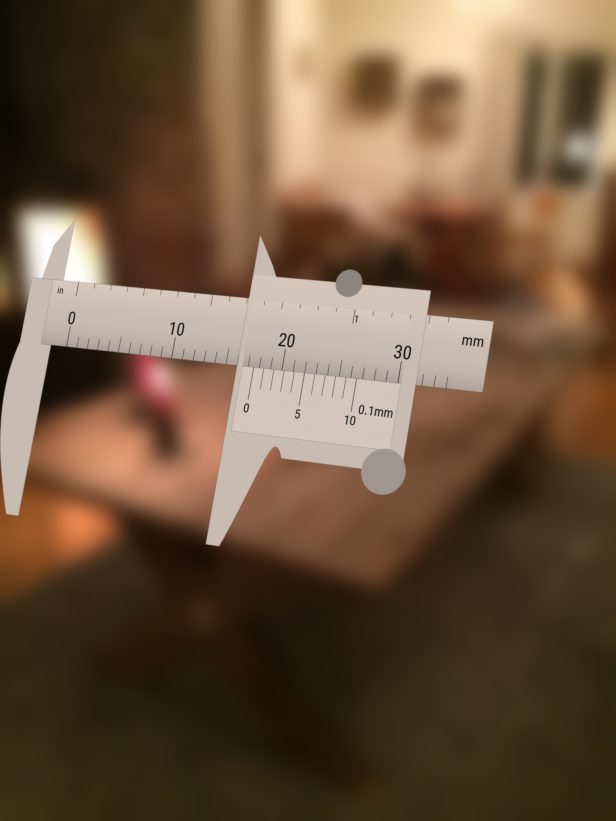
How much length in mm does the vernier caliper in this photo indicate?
17.5 mm
